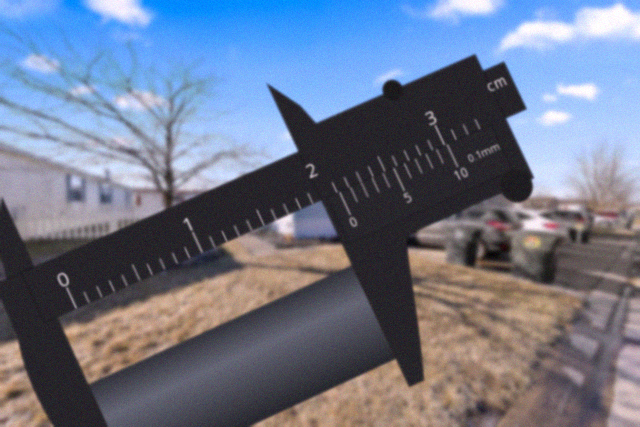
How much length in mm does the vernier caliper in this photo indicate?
21.2 mm
